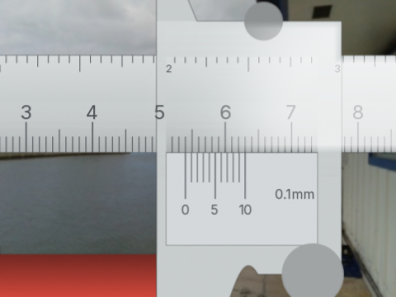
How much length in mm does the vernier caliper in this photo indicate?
54.0 mm
